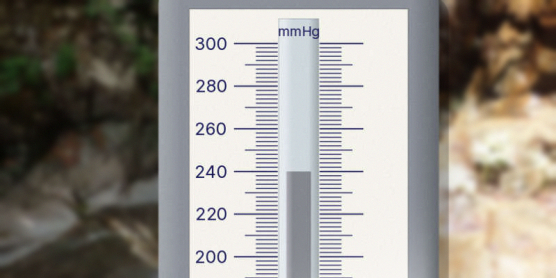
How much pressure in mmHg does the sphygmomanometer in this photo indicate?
240 mmHg
